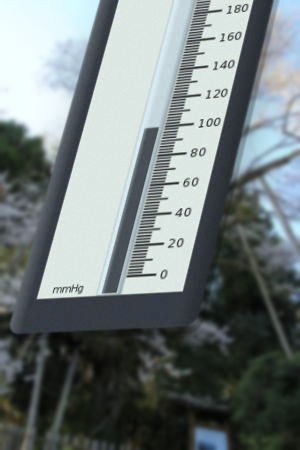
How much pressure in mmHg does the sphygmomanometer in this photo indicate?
100 mmHg
